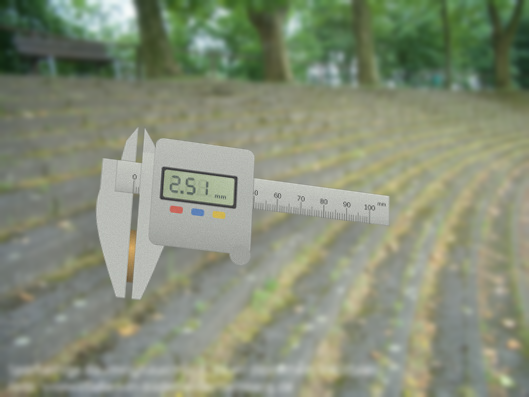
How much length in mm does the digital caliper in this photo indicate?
2.51 mm
